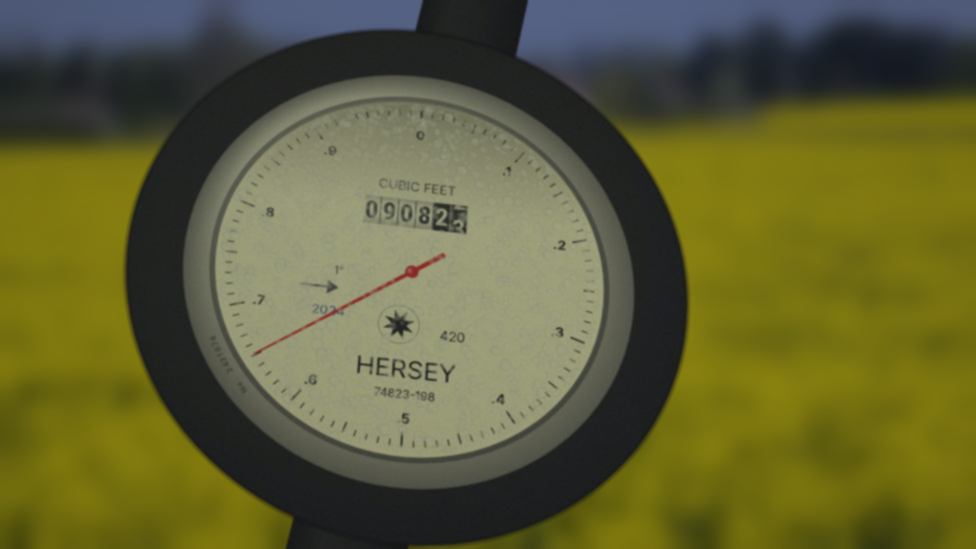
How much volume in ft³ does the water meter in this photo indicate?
90822.65 ft³
